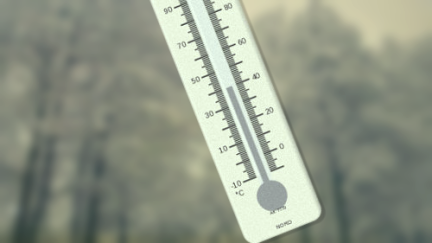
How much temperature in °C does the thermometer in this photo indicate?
40 °C
